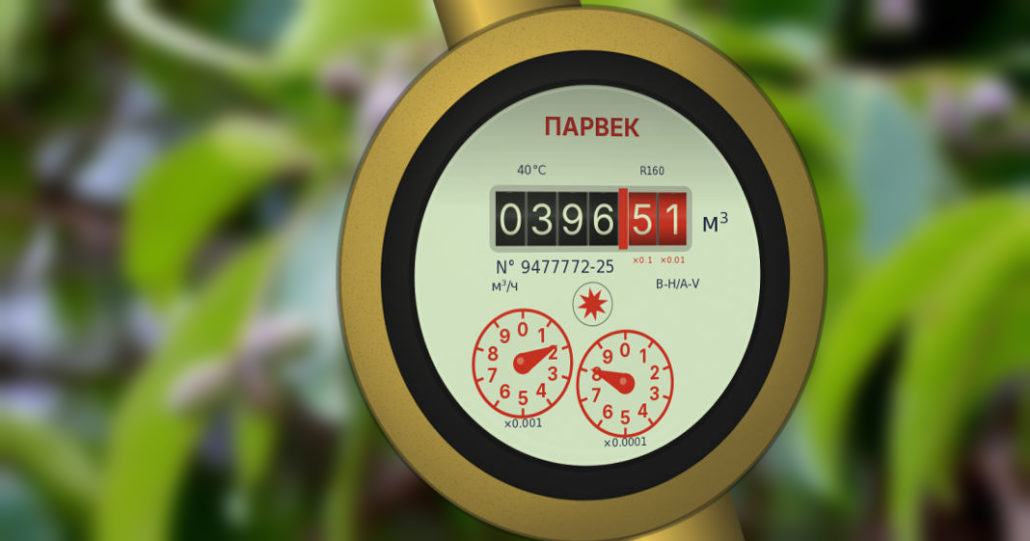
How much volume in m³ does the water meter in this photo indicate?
396.5118 m³
